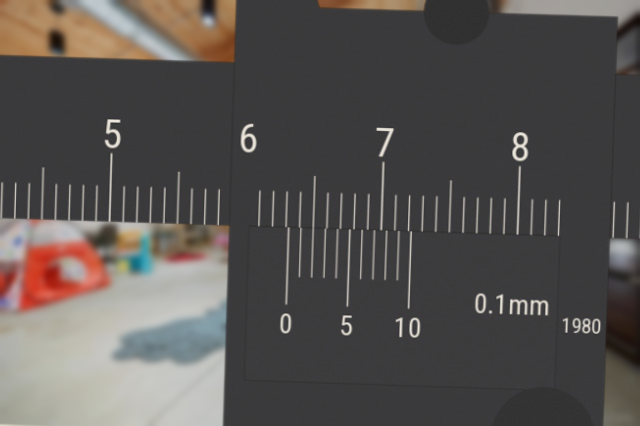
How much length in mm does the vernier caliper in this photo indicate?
63.2 mm
